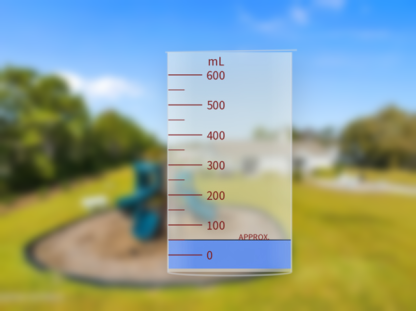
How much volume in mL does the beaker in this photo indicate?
50 mL
